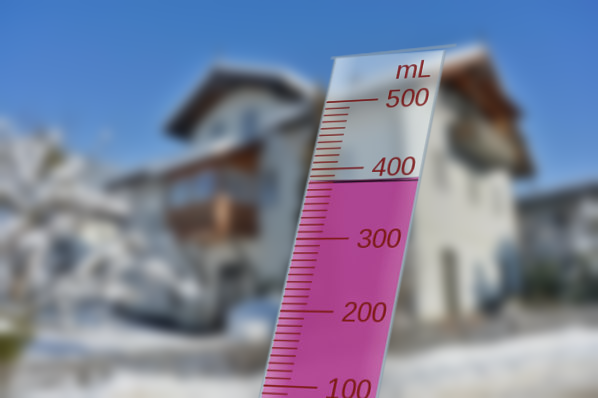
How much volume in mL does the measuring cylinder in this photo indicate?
380 mL
